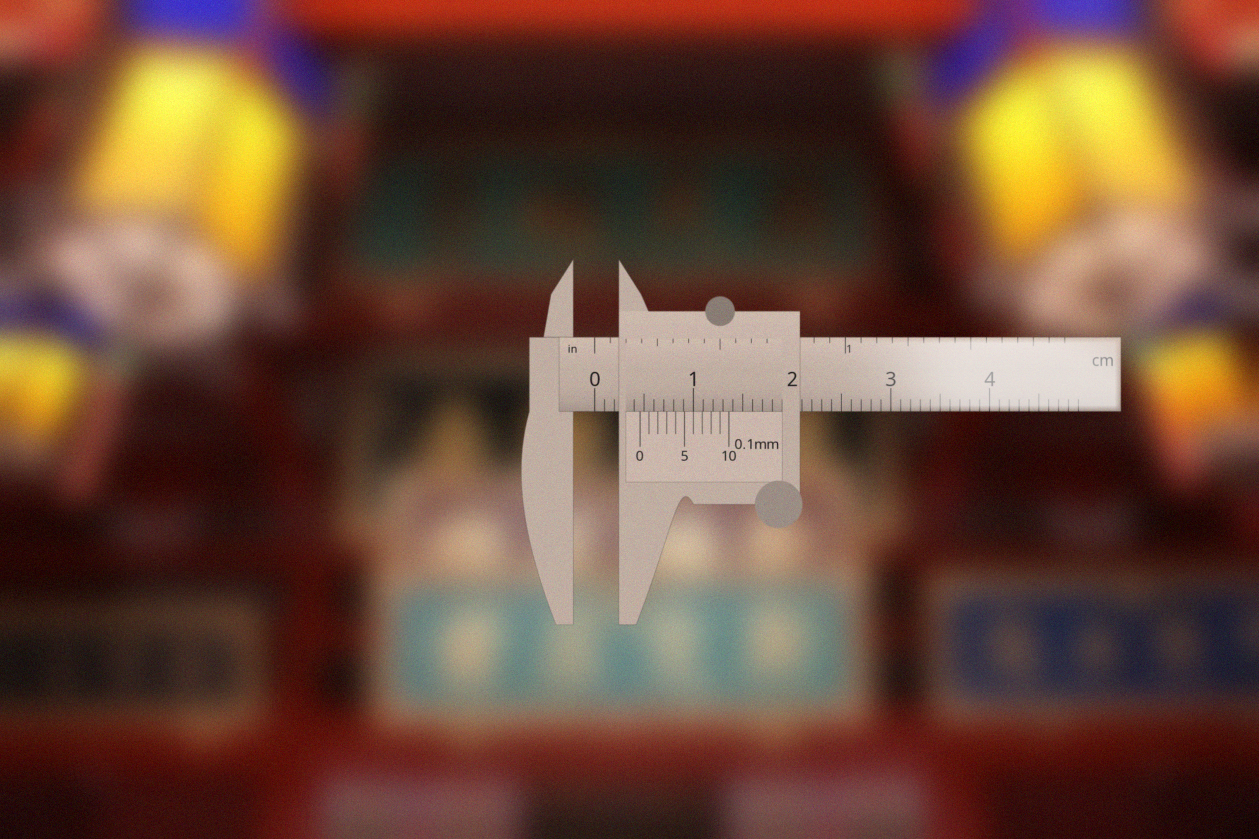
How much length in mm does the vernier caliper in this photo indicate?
4.6 mm
